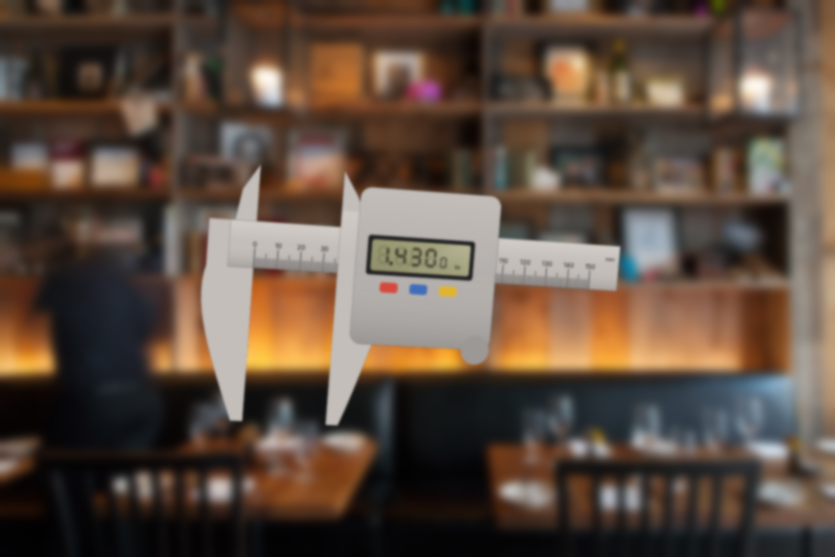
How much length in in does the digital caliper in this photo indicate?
1.4300 in
